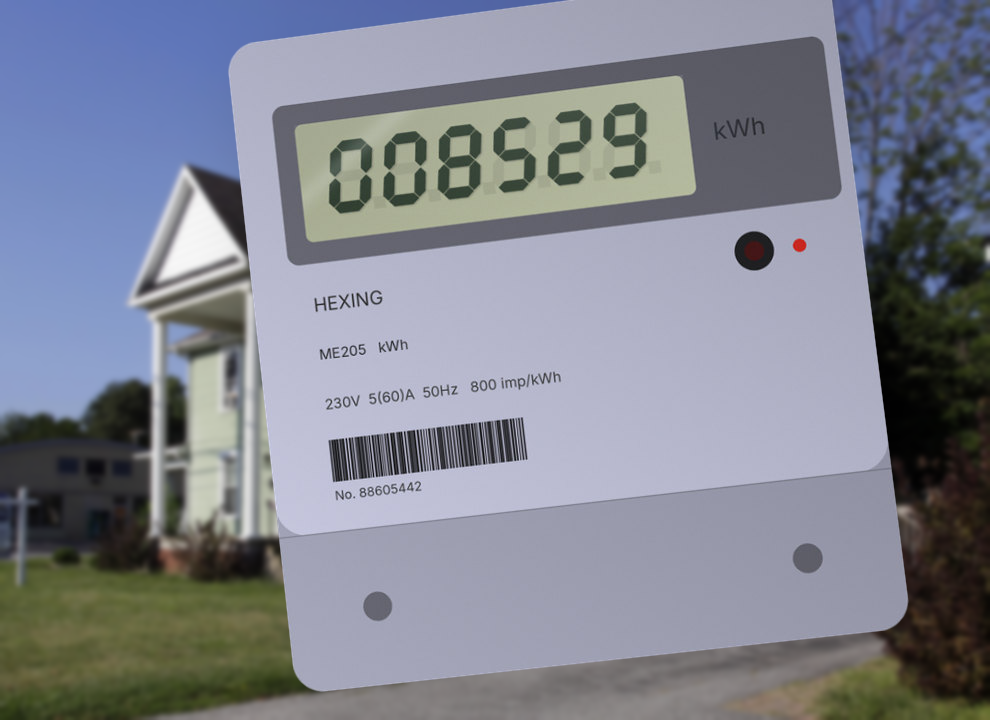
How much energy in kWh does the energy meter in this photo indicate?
8529 kWh
